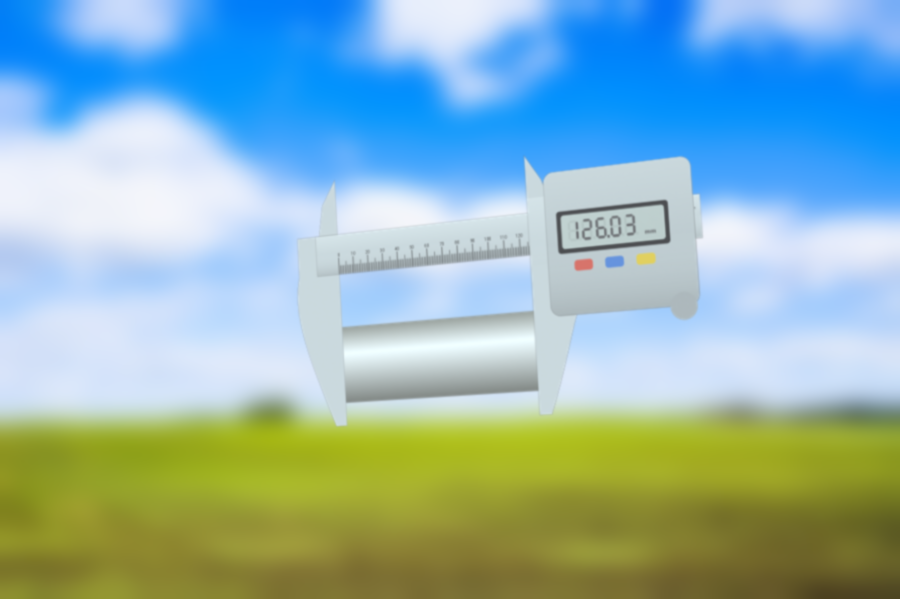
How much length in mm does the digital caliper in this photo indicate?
126.03 mm
